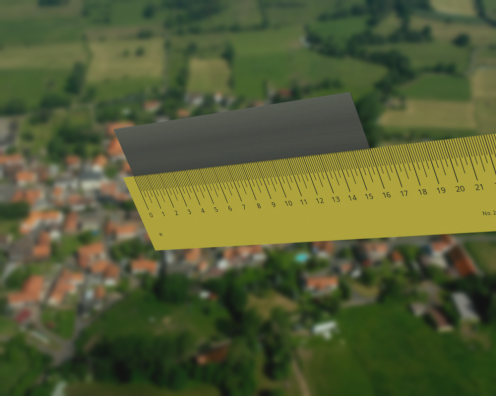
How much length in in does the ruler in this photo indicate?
16 in
